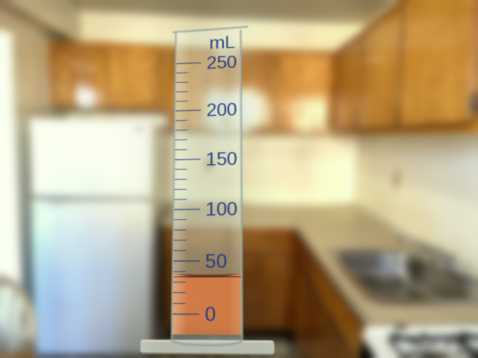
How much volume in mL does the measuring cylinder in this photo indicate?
35 mL
